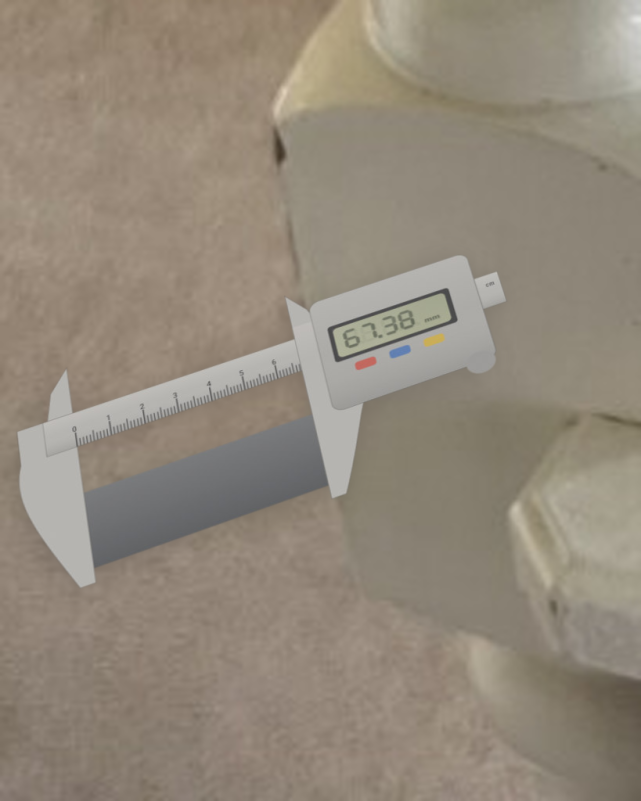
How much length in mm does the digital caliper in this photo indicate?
67.38 mm
